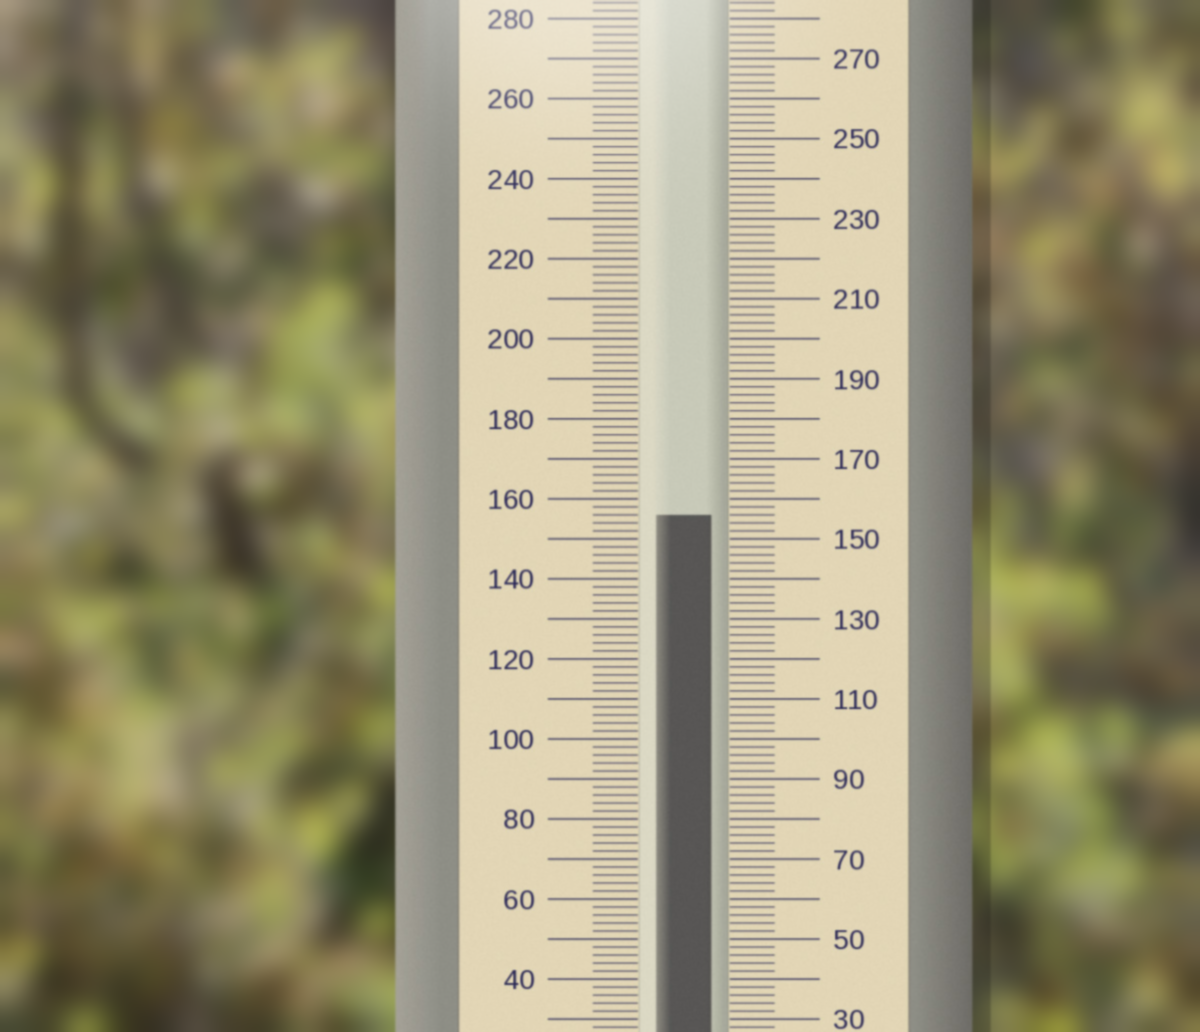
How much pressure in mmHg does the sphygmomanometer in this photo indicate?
156 mmHg
